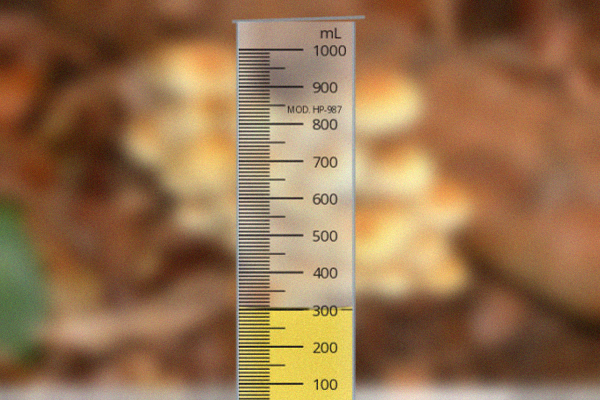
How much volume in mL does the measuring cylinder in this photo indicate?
300 mL
